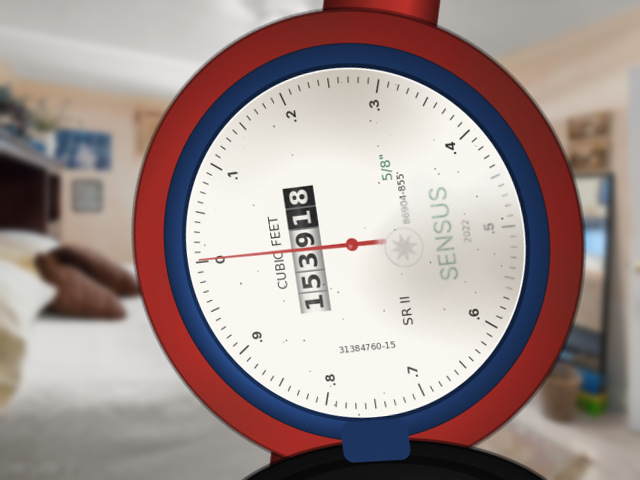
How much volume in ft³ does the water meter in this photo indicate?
153918.00 ft³
